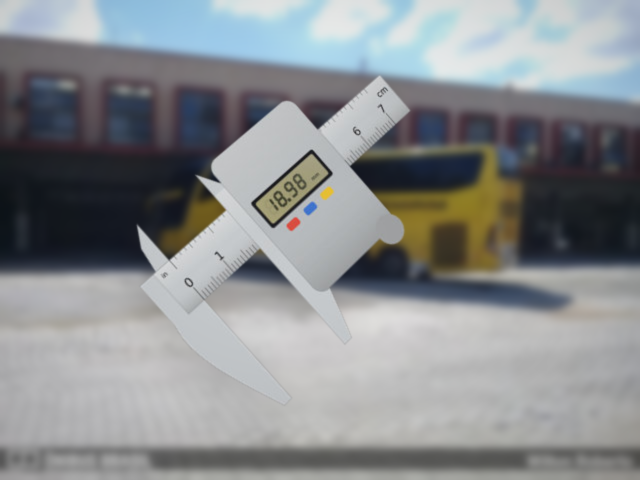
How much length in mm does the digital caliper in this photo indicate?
18.98 mm
